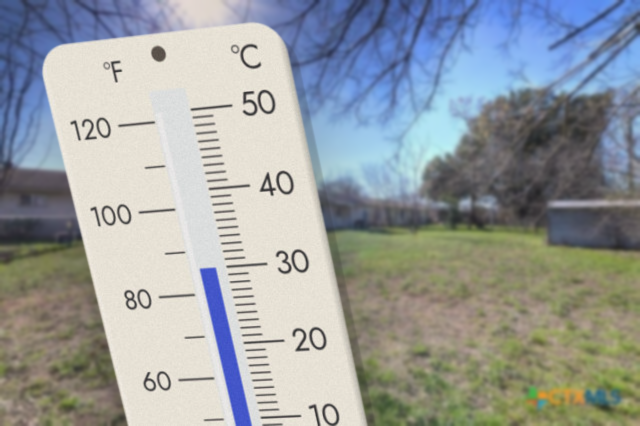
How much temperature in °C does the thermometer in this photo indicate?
30 °C
